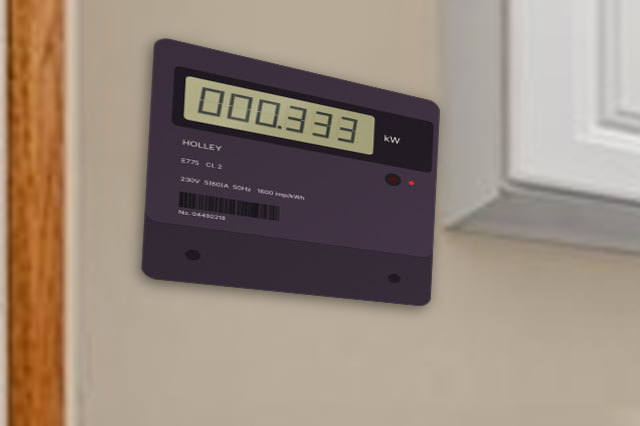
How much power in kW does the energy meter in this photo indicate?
0.333 kW
